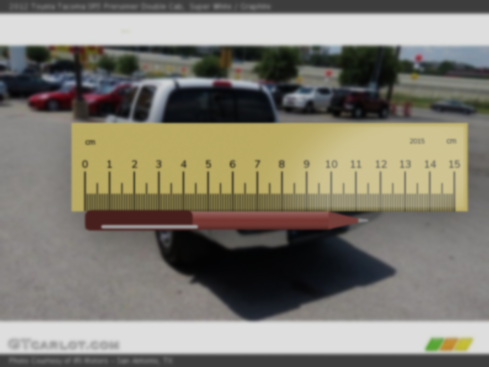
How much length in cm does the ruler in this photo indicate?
11.5 cm
